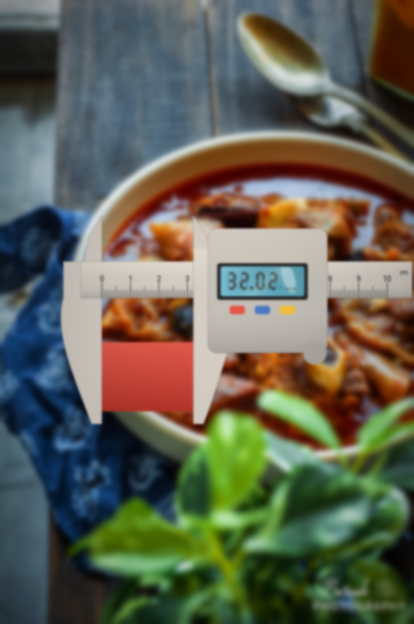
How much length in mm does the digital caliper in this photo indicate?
32.02 mm
